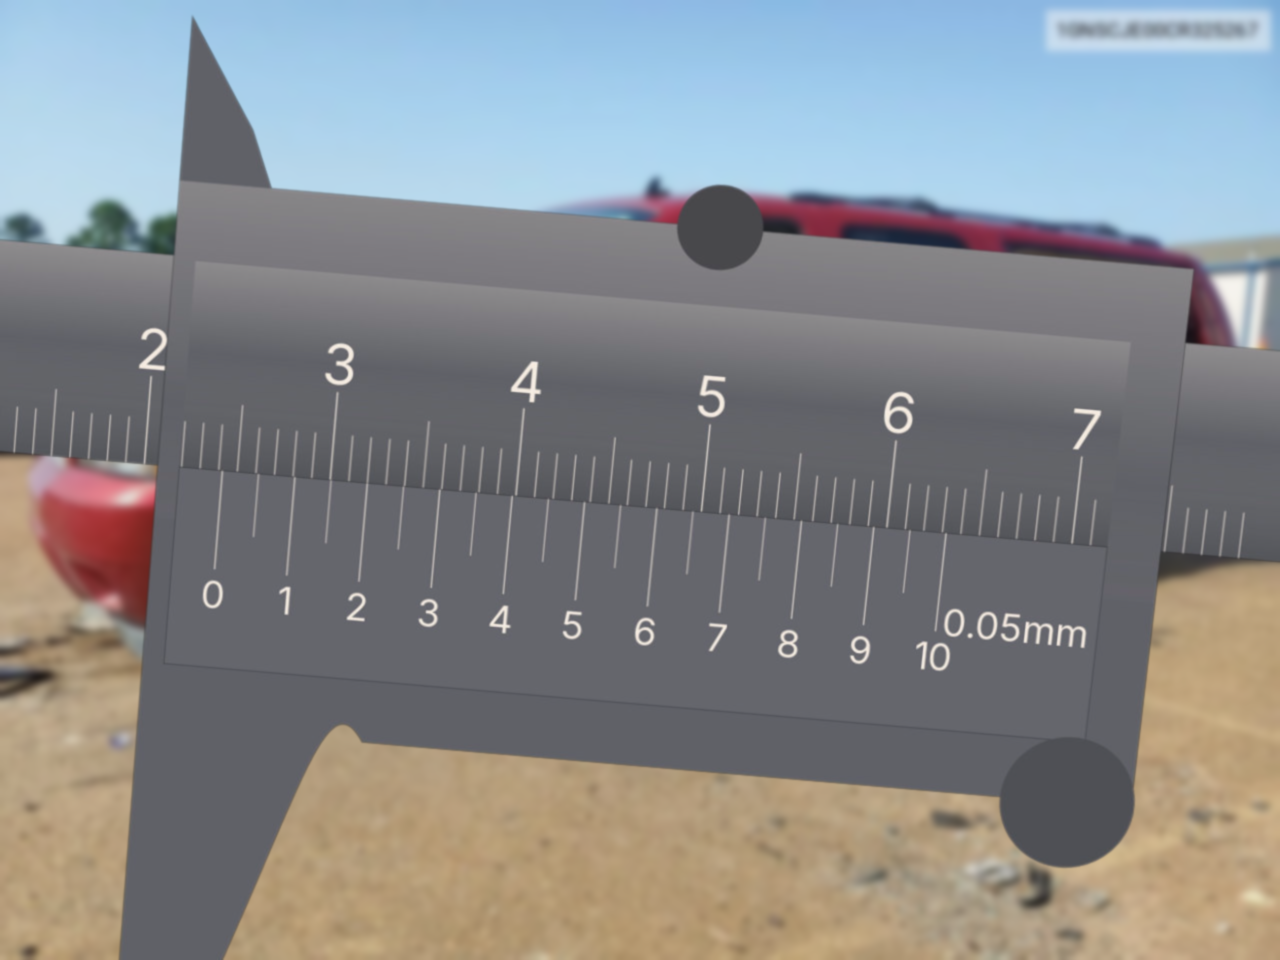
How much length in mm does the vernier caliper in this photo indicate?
24.2 mm
